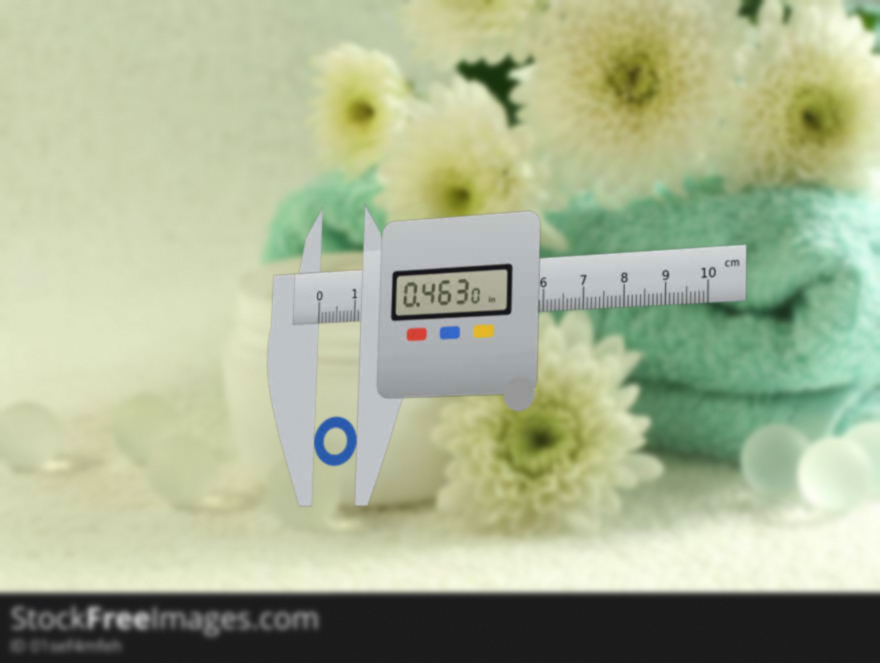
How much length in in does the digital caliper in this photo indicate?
0.4630 in
